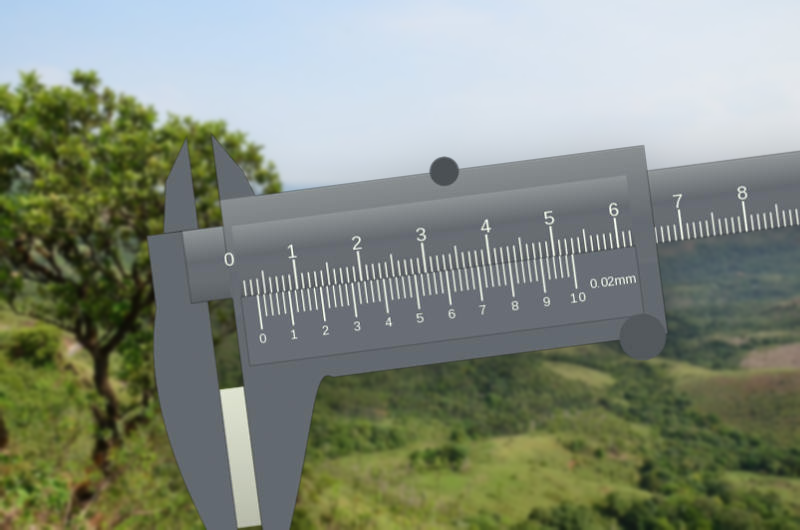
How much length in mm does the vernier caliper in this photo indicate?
3.8 mm
